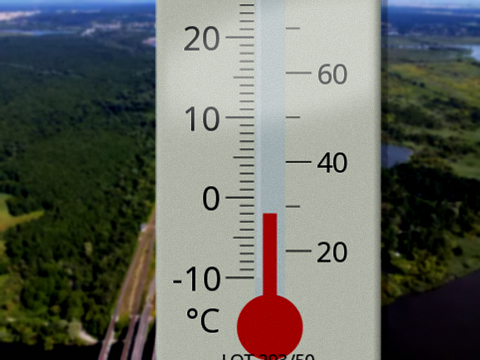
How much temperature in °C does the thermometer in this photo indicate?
-2 °C
